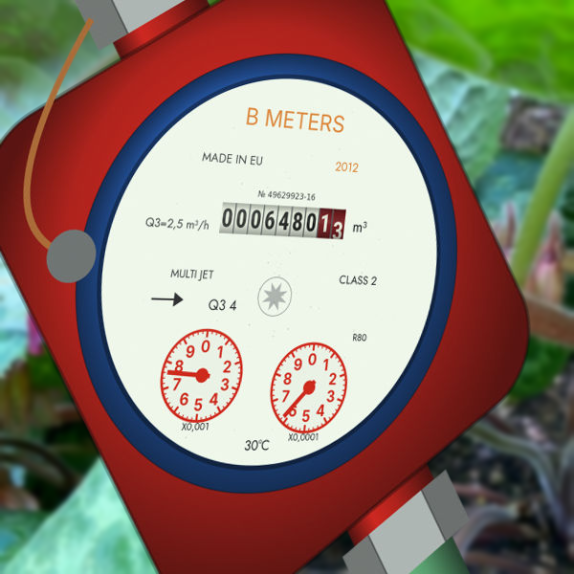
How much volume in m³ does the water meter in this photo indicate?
6480.1276 m³
